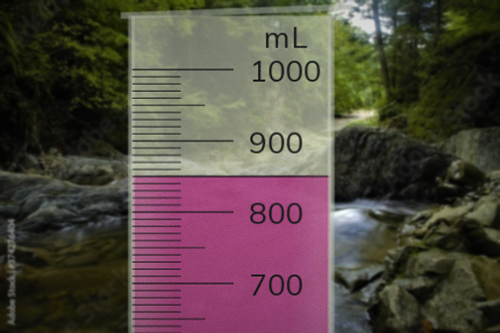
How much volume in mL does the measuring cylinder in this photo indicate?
850 mL
